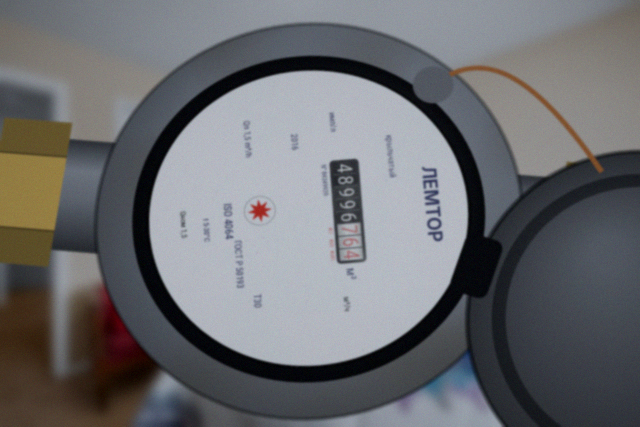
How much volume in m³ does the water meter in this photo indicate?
48996.764 m³
